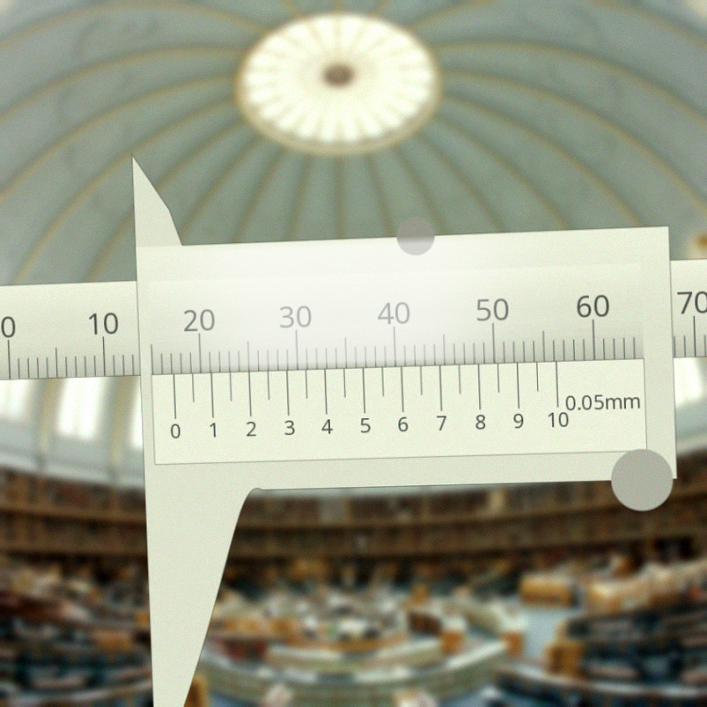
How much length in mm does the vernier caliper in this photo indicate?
17.2 mm
